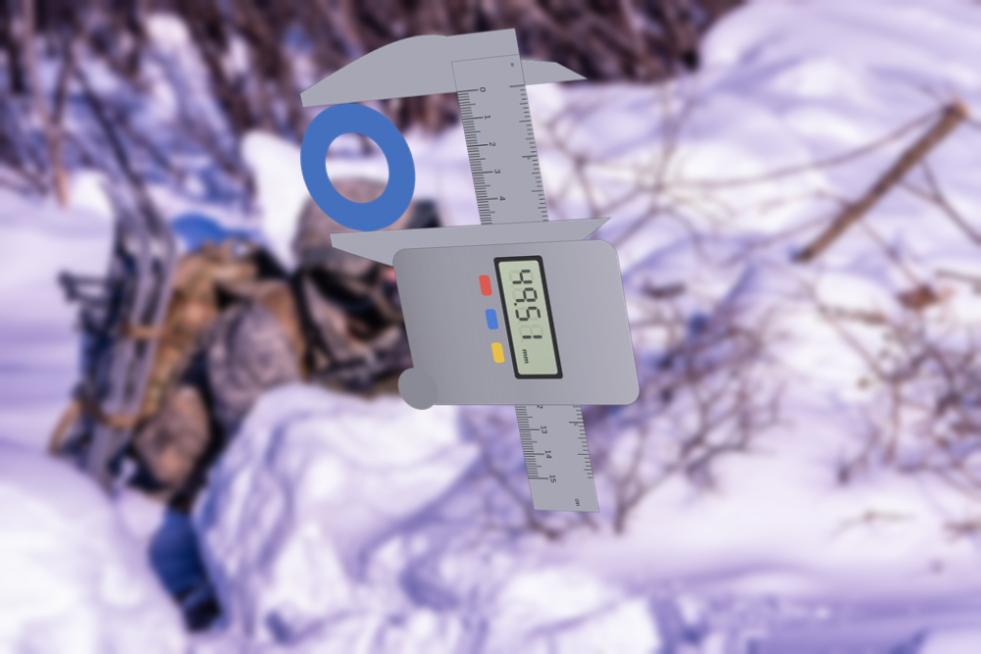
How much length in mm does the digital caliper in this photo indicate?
49.51 mm
